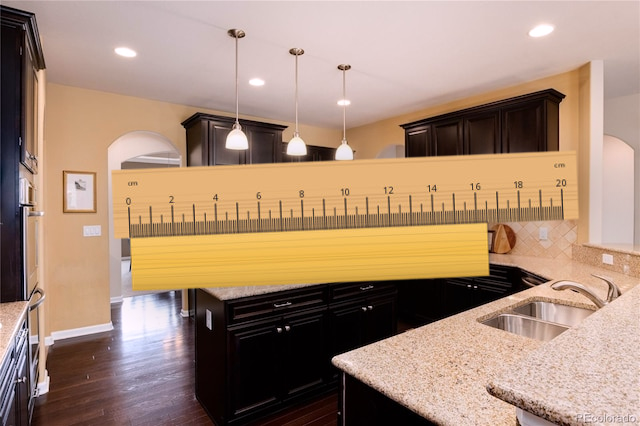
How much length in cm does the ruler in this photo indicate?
16.5 cm
